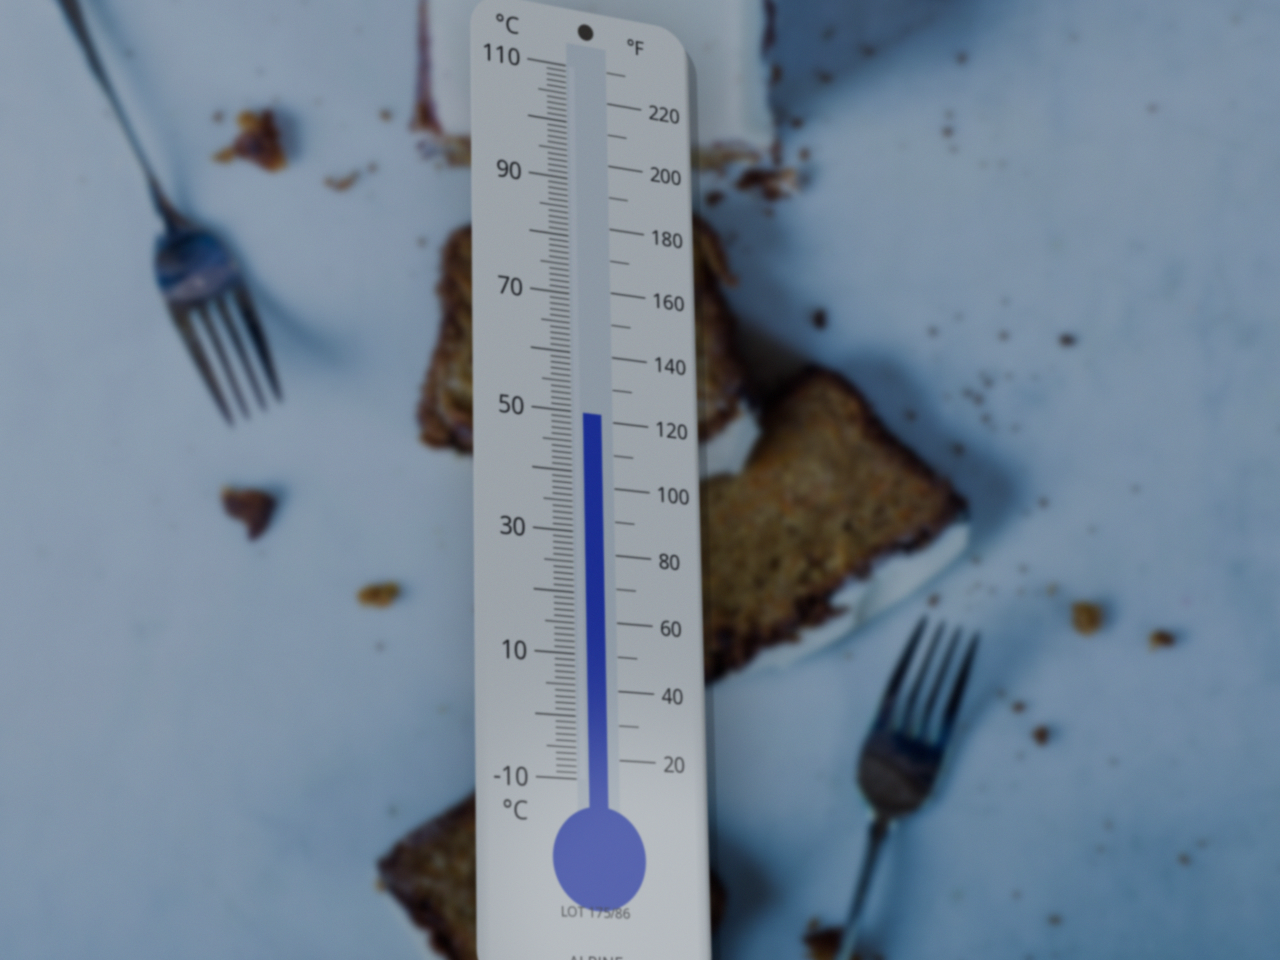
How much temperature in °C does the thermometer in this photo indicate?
50 °C
